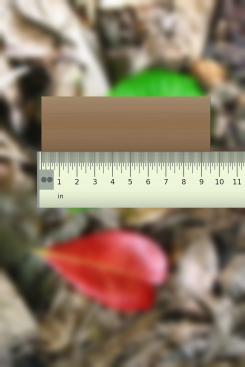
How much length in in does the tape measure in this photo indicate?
9.5 in
